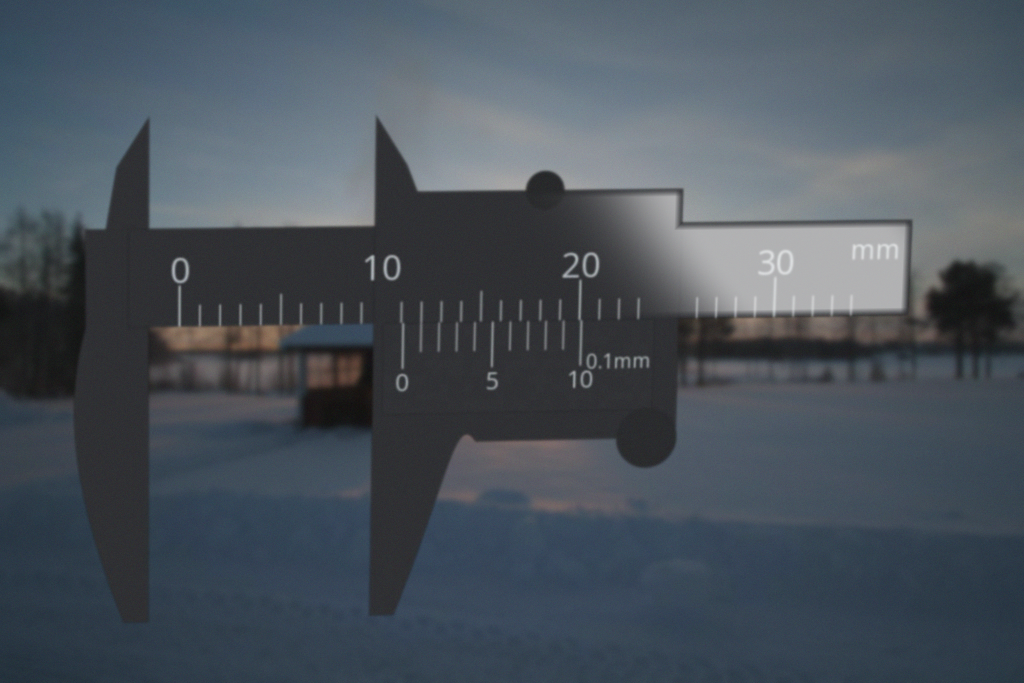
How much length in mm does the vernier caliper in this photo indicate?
11.1 mm
